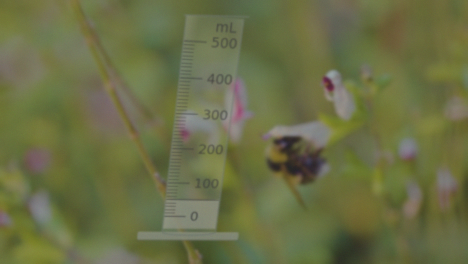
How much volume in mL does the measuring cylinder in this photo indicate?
50 mL
